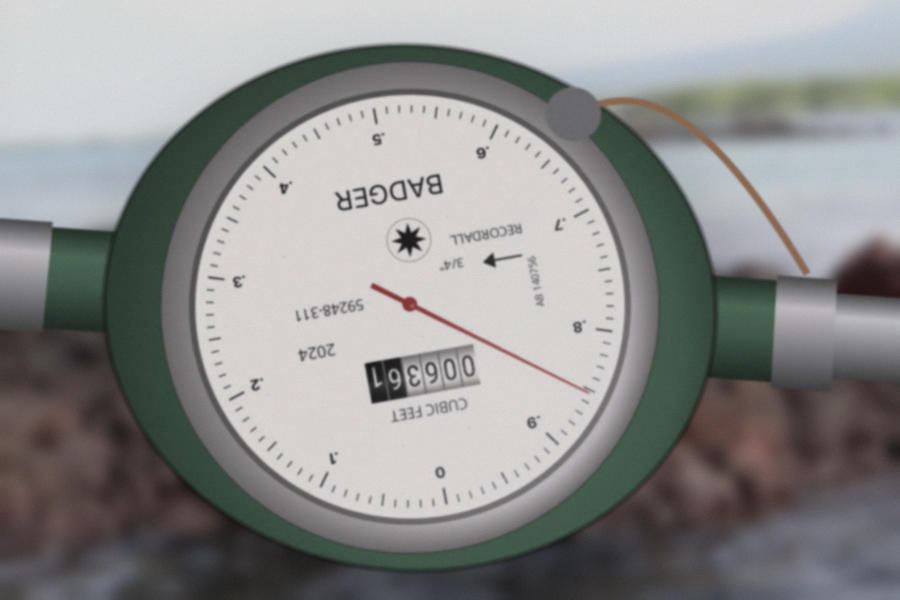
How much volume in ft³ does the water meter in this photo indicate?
6360.85 ft³
